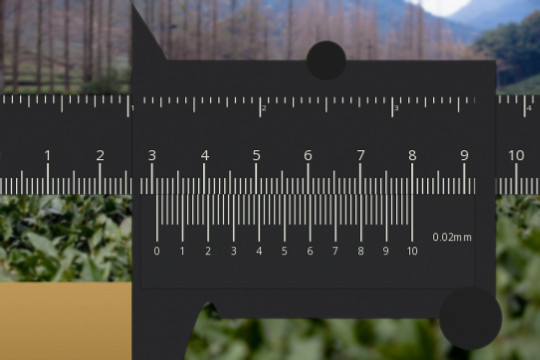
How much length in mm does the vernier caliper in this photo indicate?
31.0 mm
